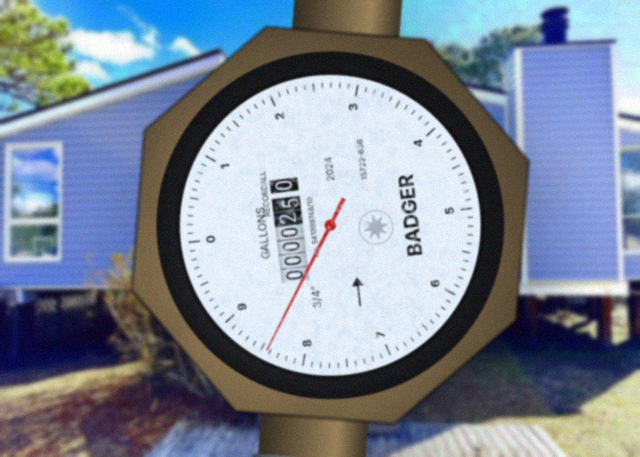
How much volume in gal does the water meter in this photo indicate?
248.4 gal
